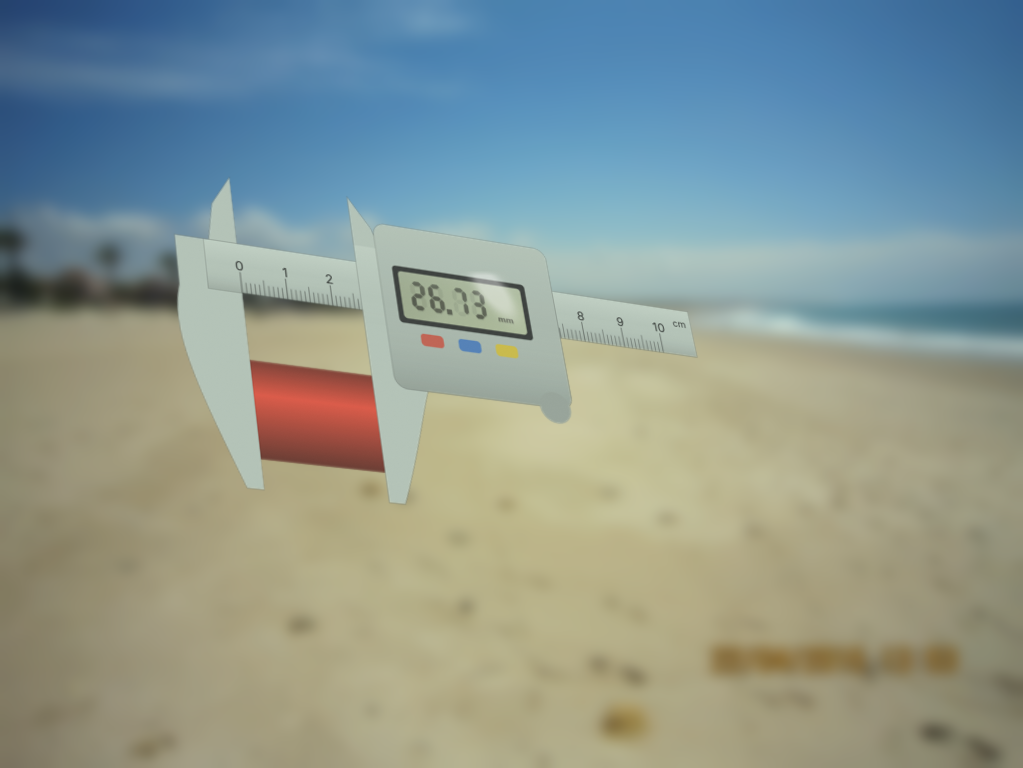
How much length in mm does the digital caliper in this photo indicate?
26.73 mm
